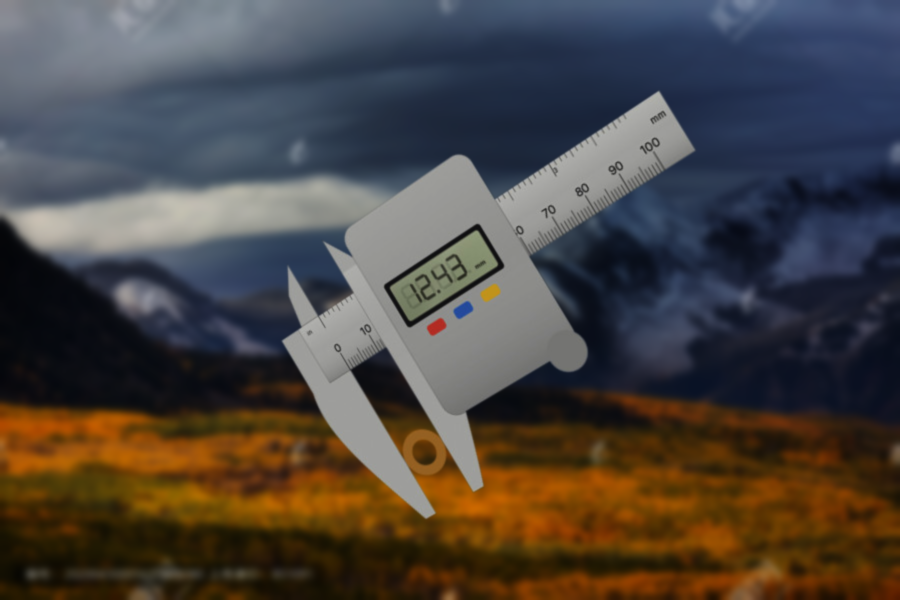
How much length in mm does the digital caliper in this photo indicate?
12.43 mm
